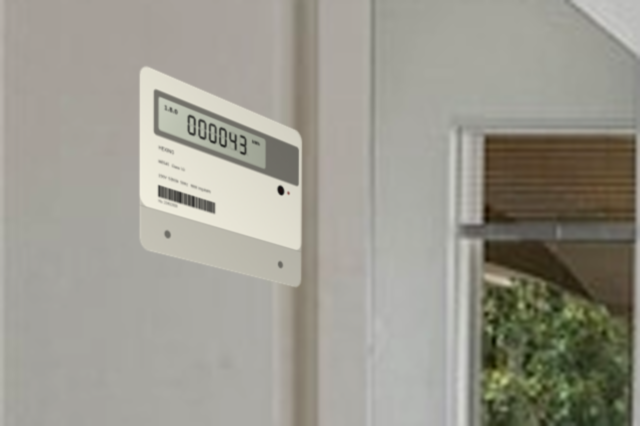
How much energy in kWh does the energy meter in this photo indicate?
43 kWh
